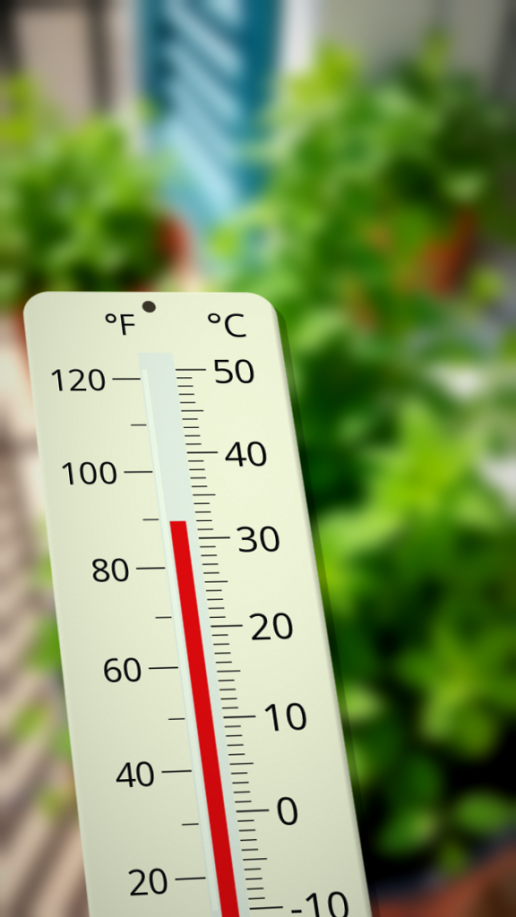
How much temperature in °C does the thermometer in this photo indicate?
32 °C
